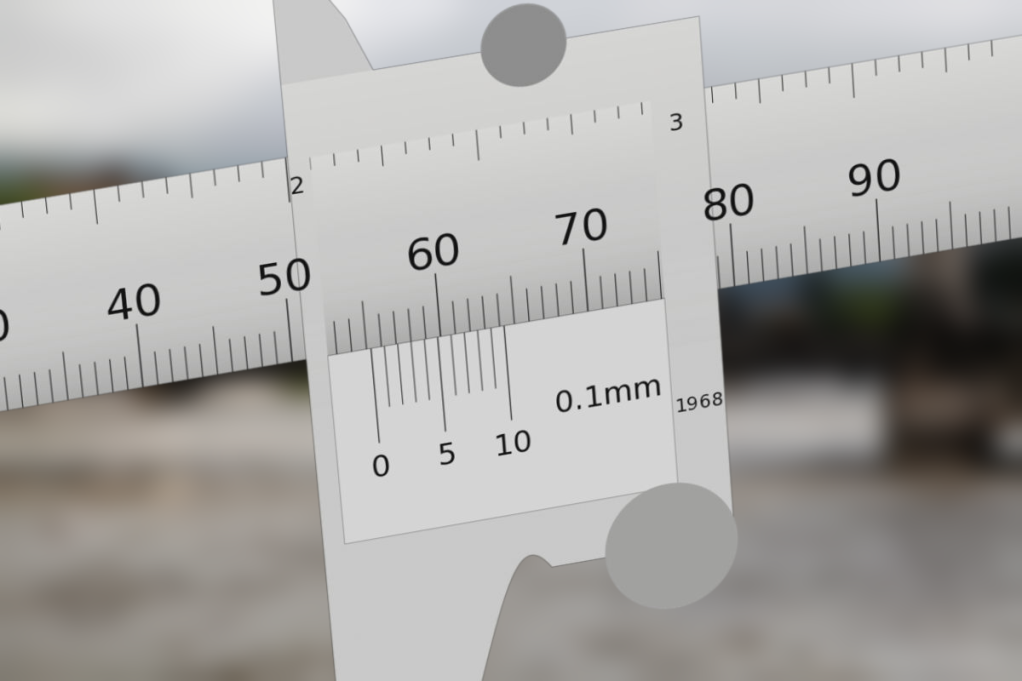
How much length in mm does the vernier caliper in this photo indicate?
55.3 mm
